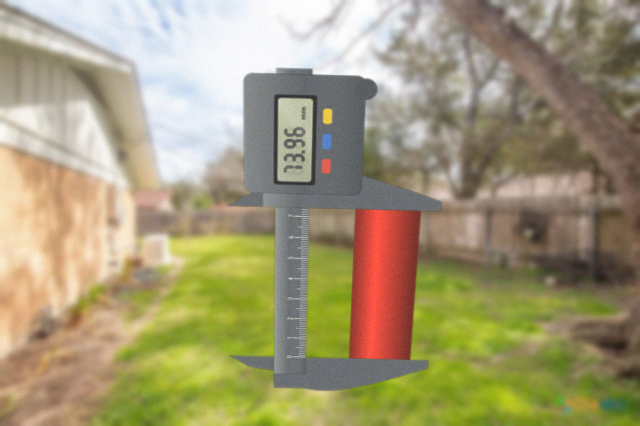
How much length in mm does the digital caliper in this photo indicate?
73.96 mm
